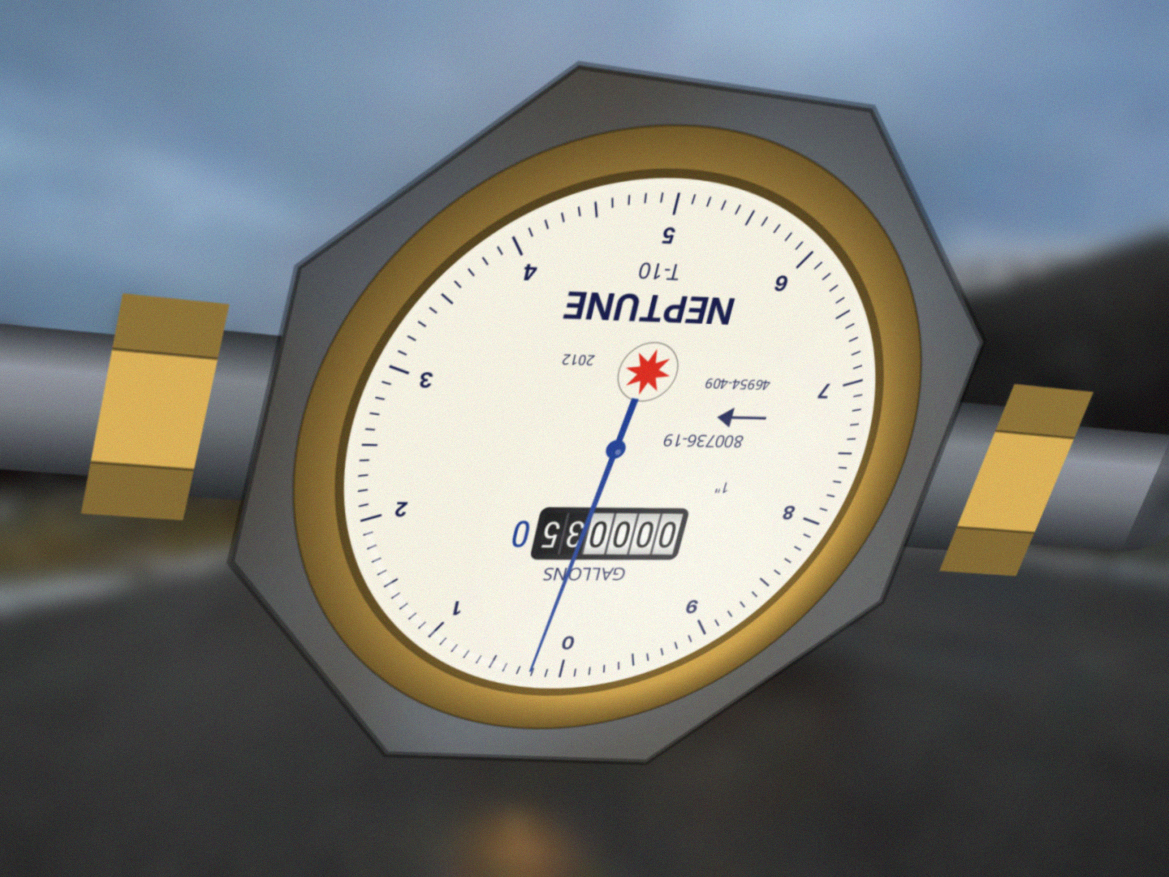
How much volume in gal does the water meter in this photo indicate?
350.2 gal
